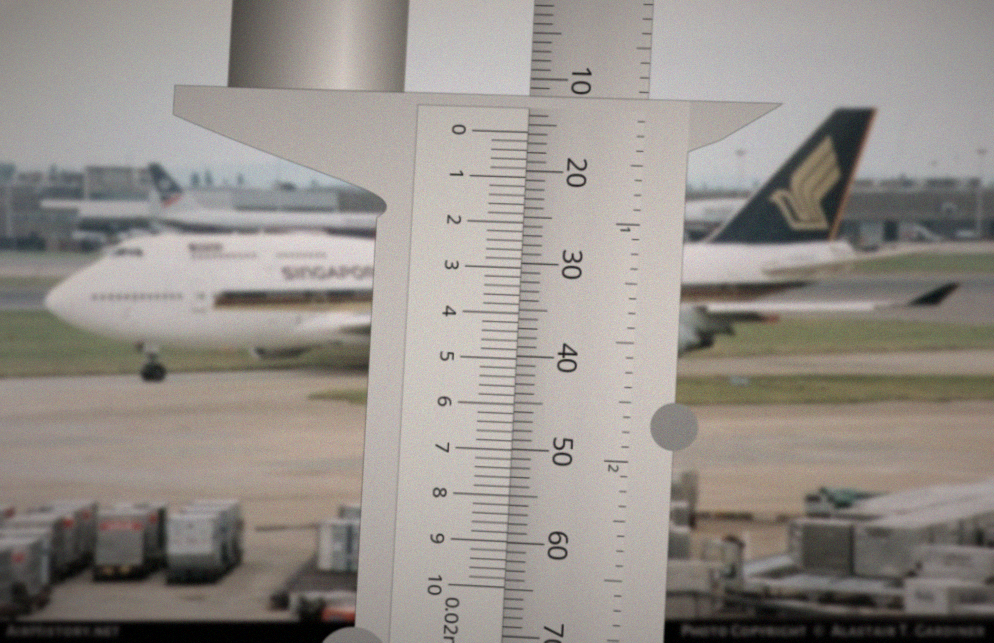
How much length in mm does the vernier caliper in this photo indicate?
15.8 mm
